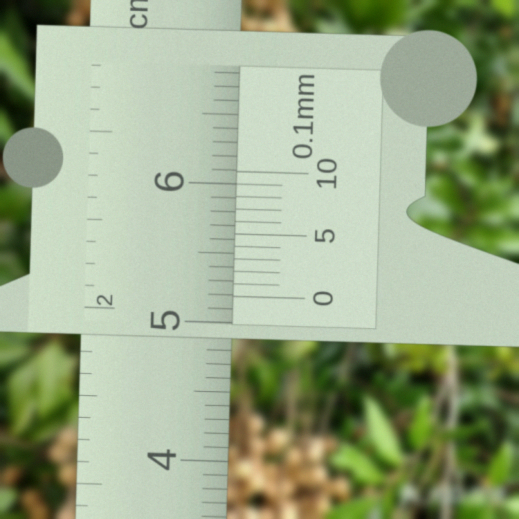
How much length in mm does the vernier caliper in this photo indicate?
51.9 mm
